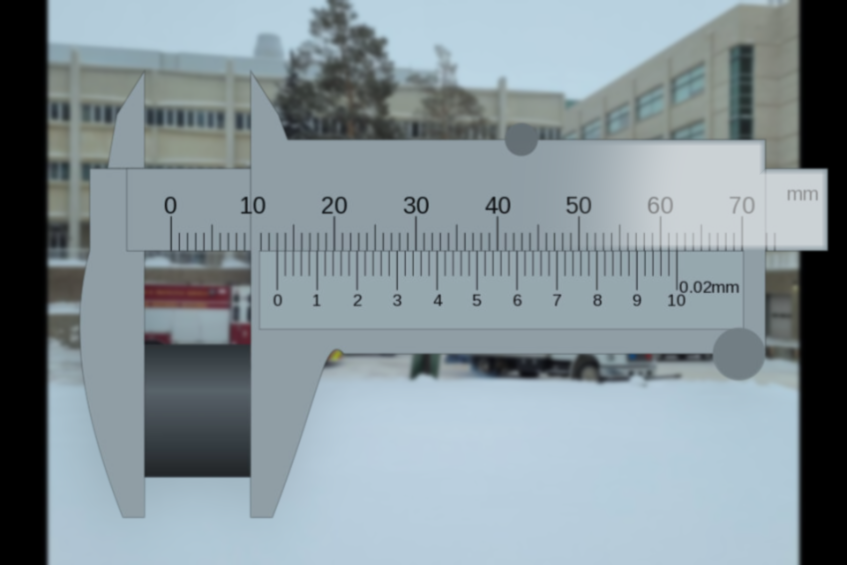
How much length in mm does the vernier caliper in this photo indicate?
13.0 mm
